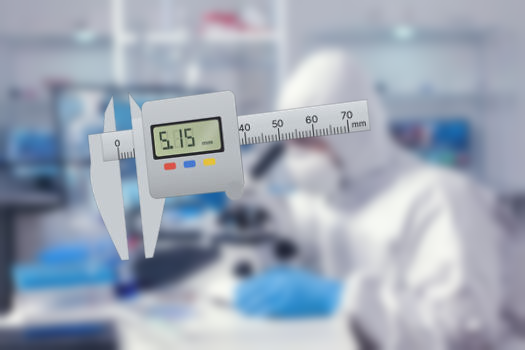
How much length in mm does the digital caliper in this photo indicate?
5.15 mm
